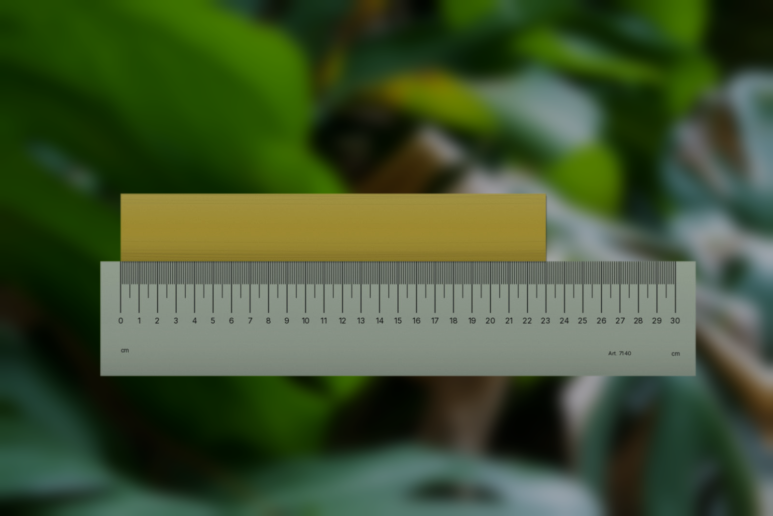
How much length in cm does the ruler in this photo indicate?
23 cm
